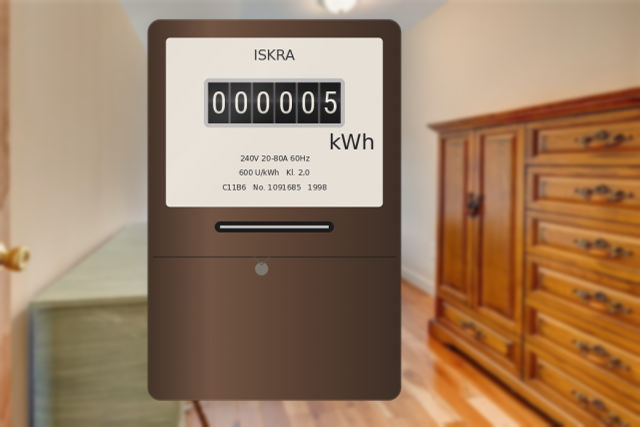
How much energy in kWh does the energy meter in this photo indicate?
5 kWh
